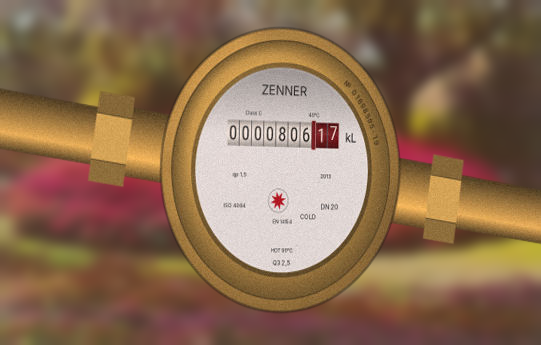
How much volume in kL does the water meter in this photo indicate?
806.17 kL
